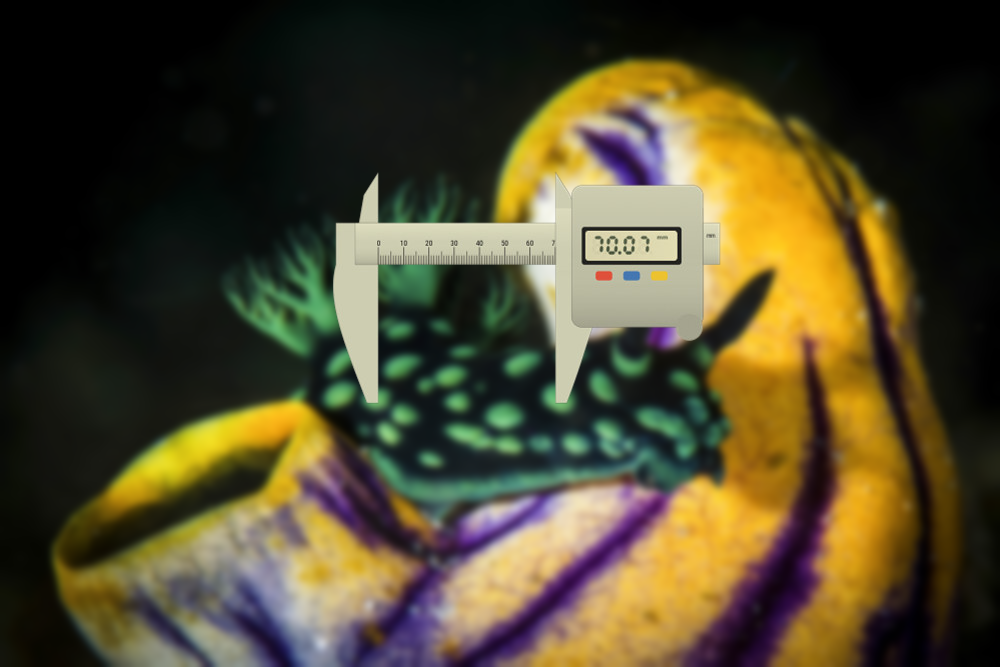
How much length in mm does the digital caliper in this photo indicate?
70.07 mm
